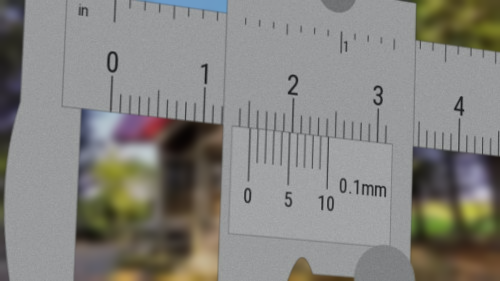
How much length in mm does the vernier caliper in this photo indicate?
15.2 mm
